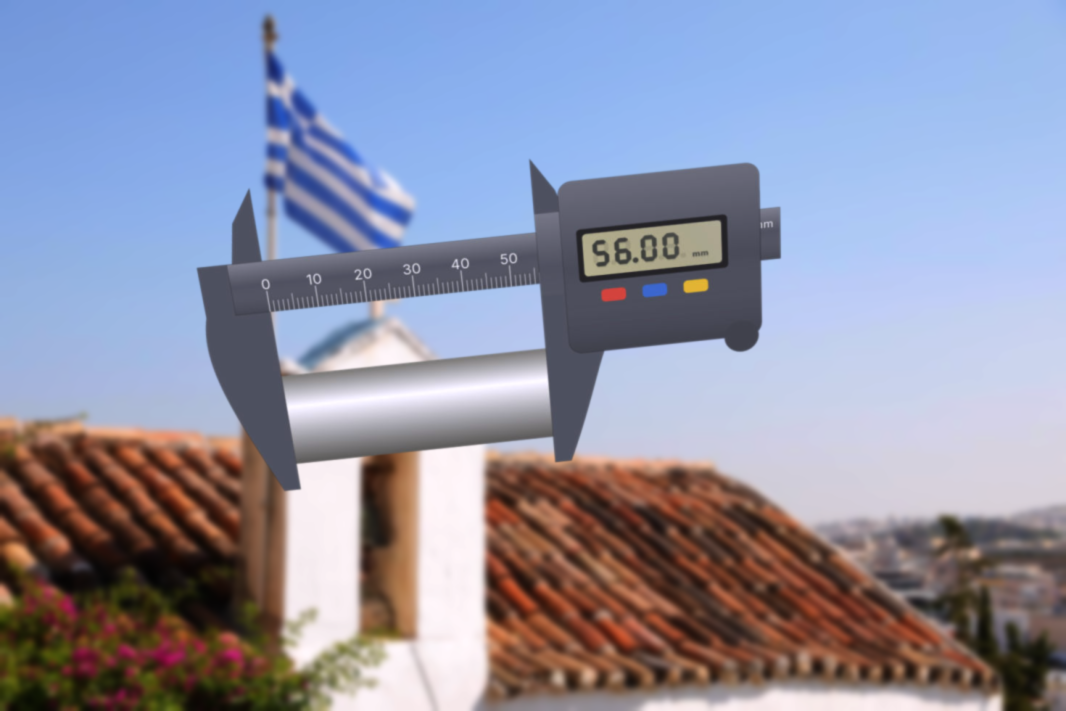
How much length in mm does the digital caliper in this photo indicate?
56.00 mm
